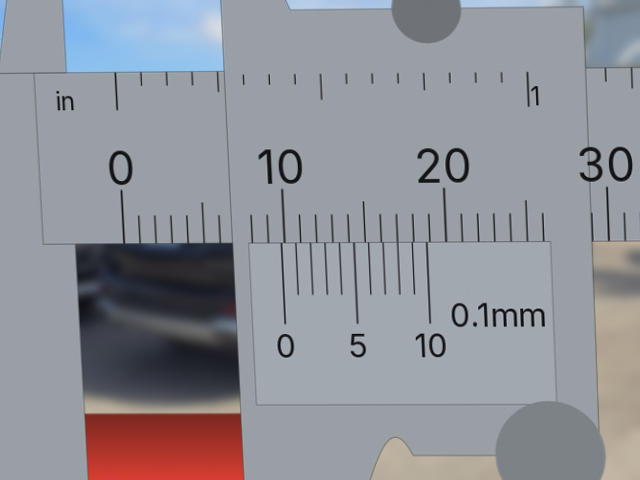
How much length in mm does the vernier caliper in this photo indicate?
9.8 mm
